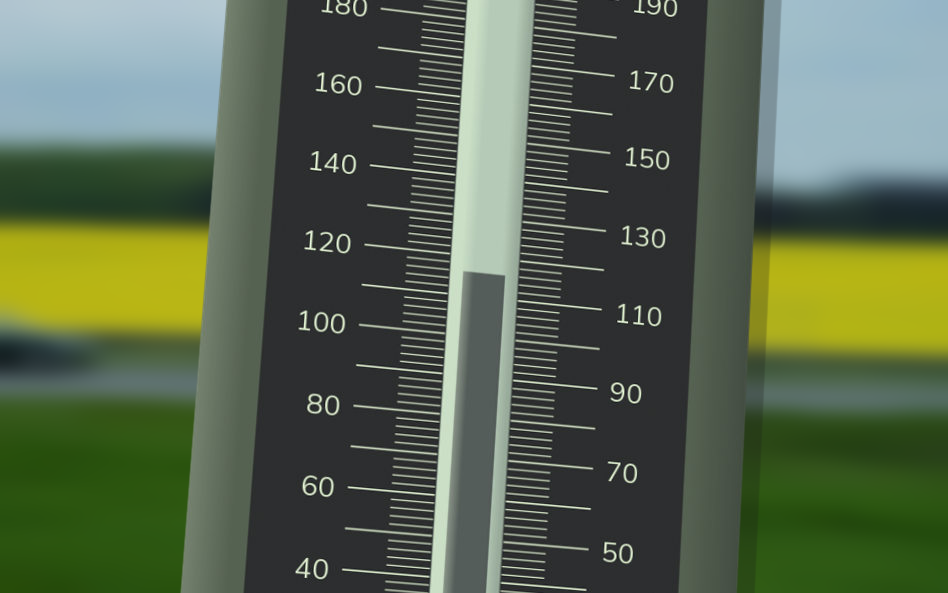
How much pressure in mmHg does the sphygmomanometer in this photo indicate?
116 mmHg
